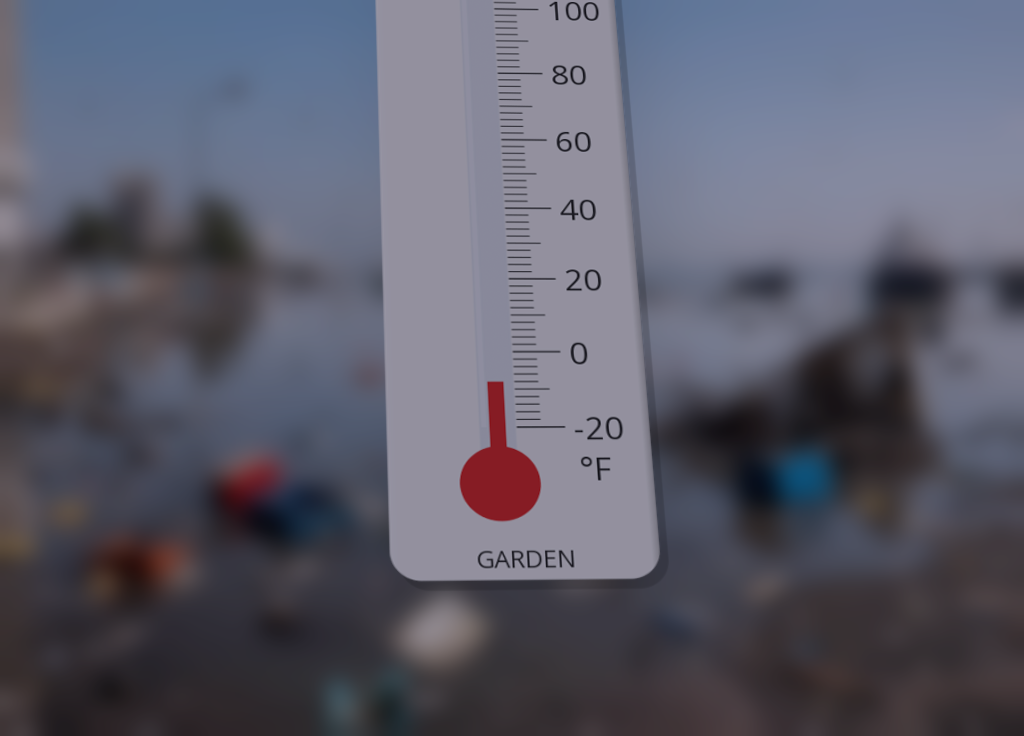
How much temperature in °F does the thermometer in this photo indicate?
-8 °F
